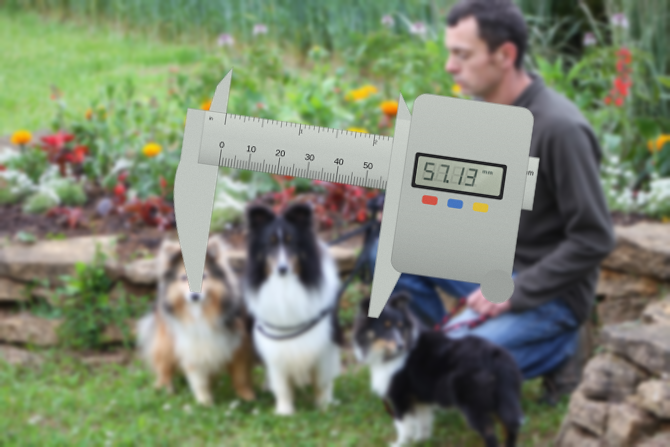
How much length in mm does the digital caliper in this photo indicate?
57.13 mm
